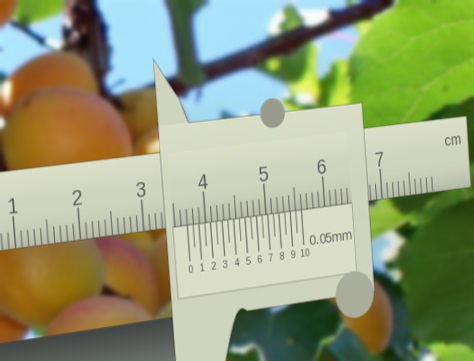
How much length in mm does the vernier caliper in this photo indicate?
37.0 mm
